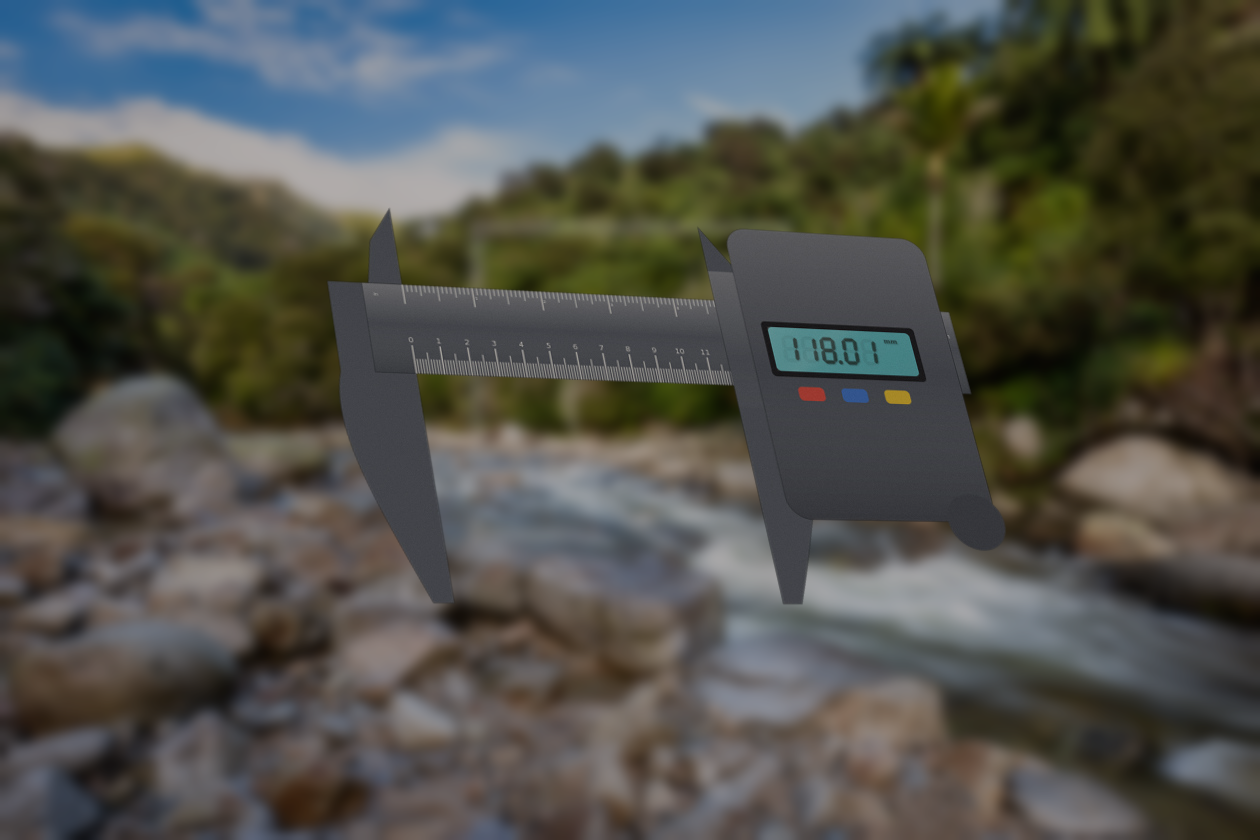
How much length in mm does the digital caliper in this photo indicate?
118.01 mm
